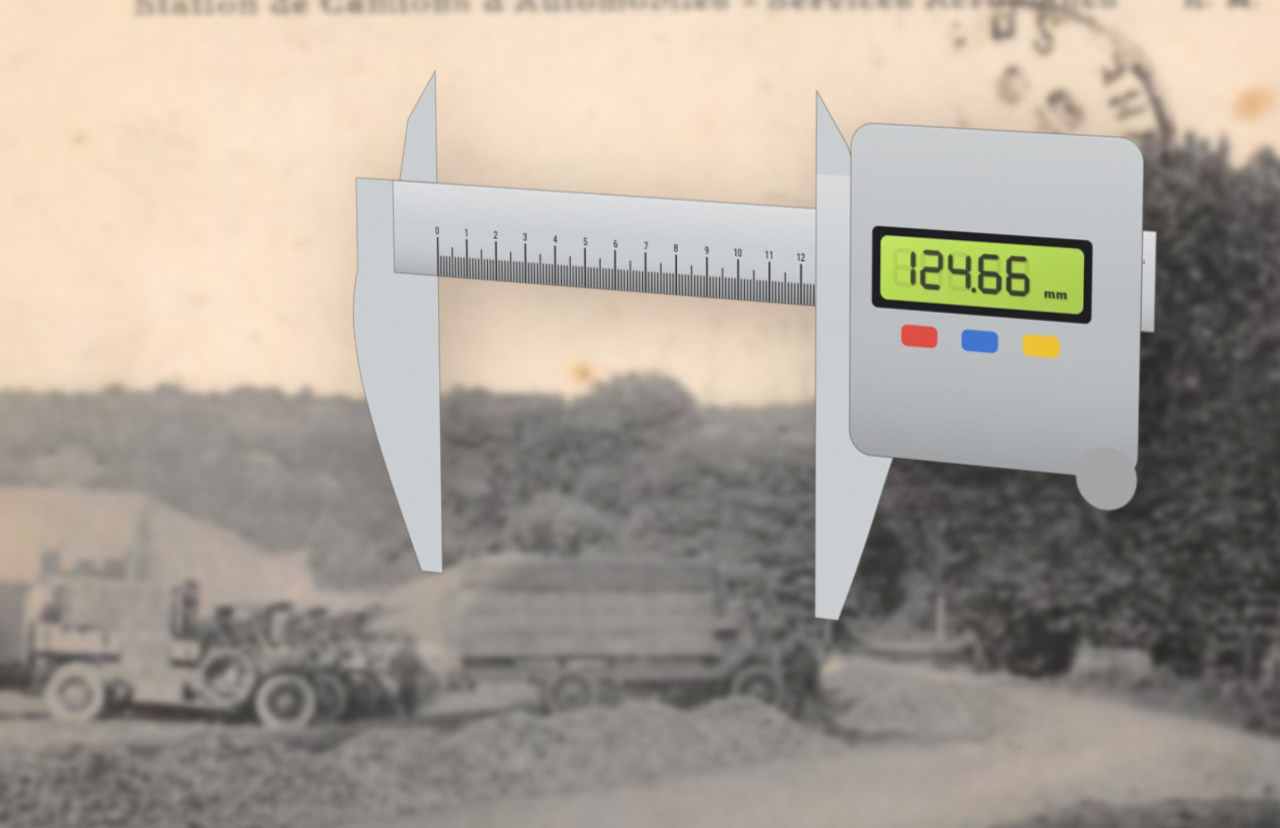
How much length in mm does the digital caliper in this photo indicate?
124.66 mm
